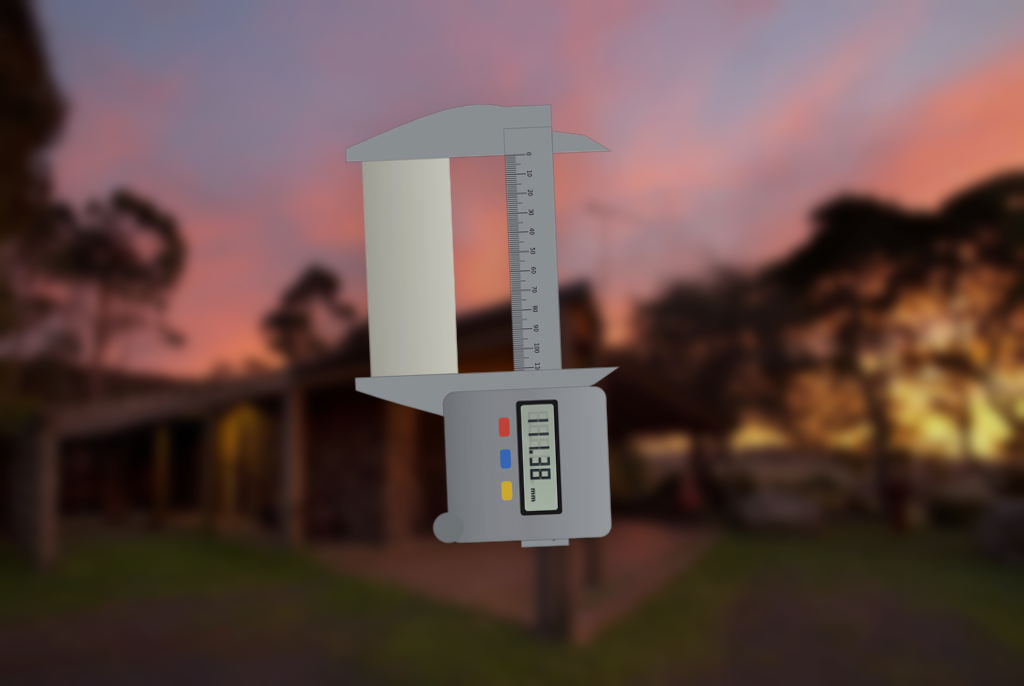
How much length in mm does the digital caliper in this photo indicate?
111.38 mm
